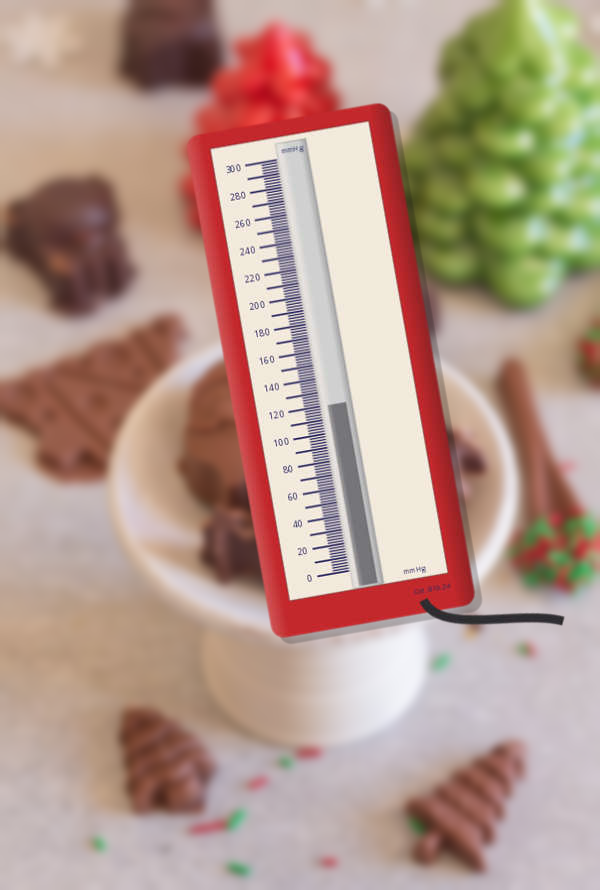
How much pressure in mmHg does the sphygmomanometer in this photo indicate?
120 mmHg
